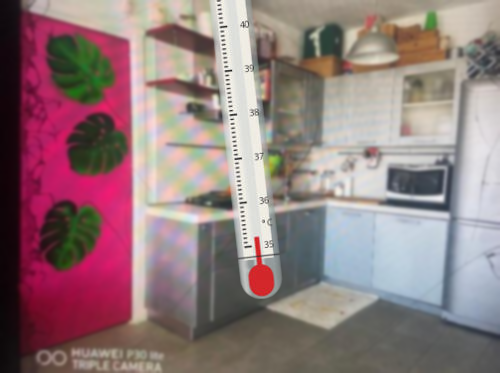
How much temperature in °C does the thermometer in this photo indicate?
35.2 °C
